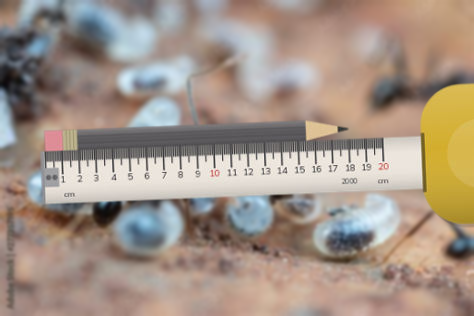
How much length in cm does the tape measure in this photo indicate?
18 cm
